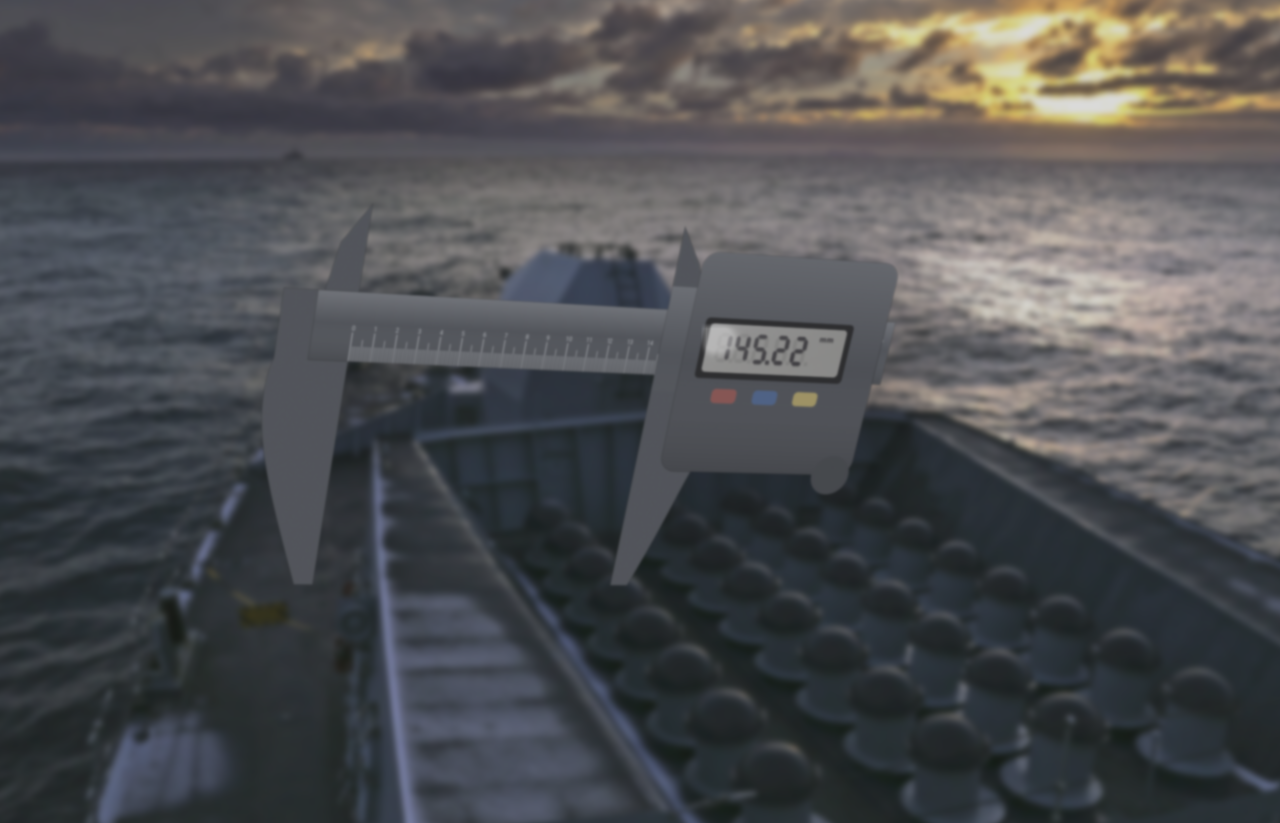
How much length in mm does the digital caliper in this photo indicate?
145.22 mm
